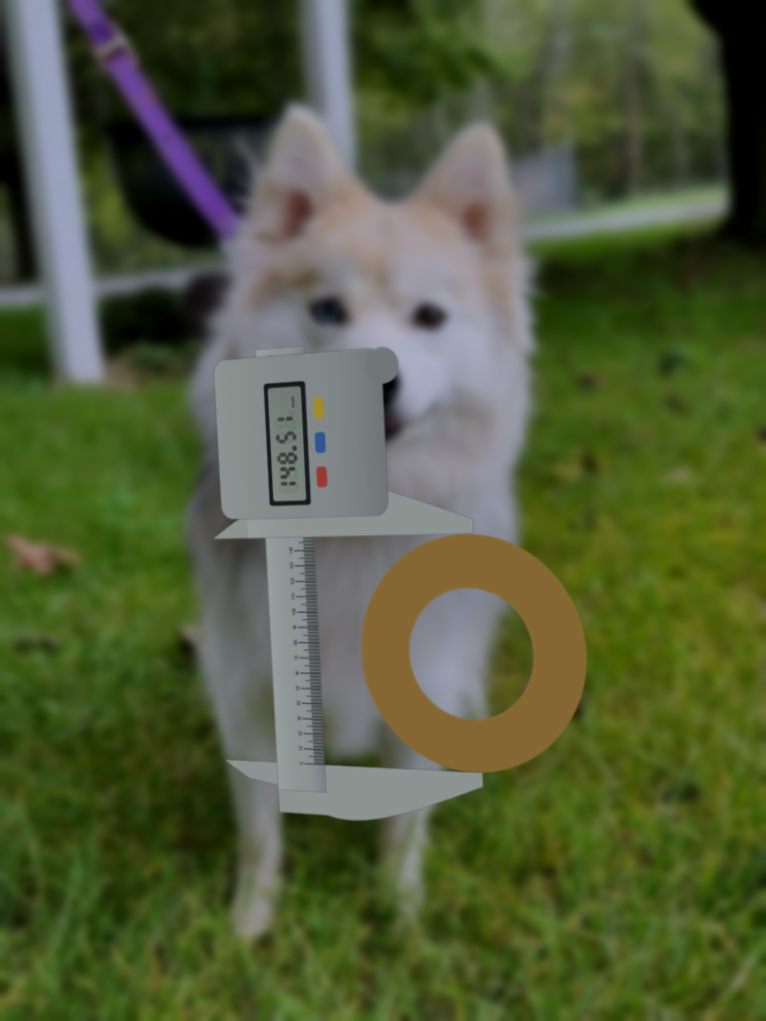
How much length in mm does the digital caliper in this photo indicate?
148.51 mm
